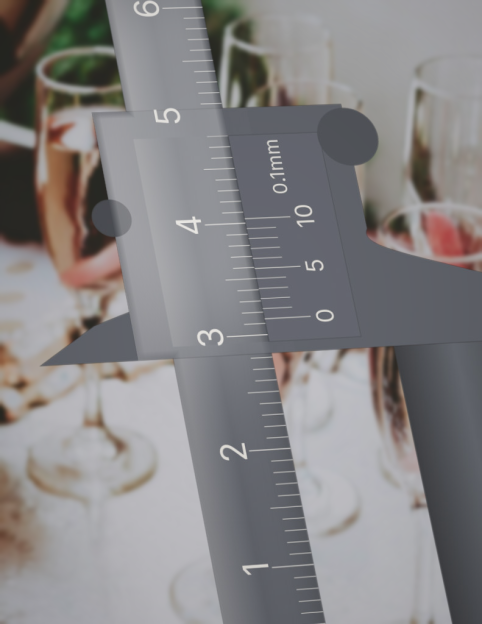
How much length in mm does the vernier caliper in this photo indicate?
31.4 mm
